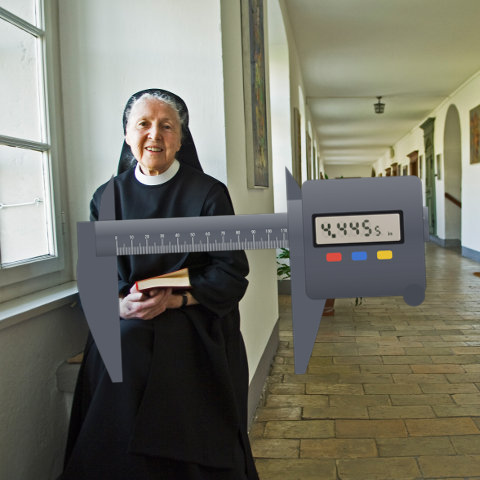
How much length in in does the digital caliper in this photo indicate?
4.4455 in
